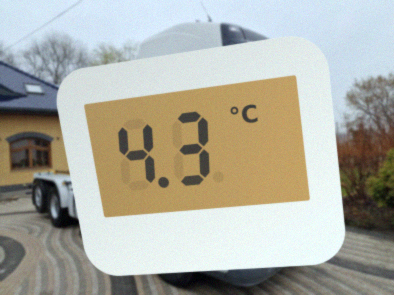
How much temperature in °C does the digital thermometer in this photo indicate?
4.3 °C
